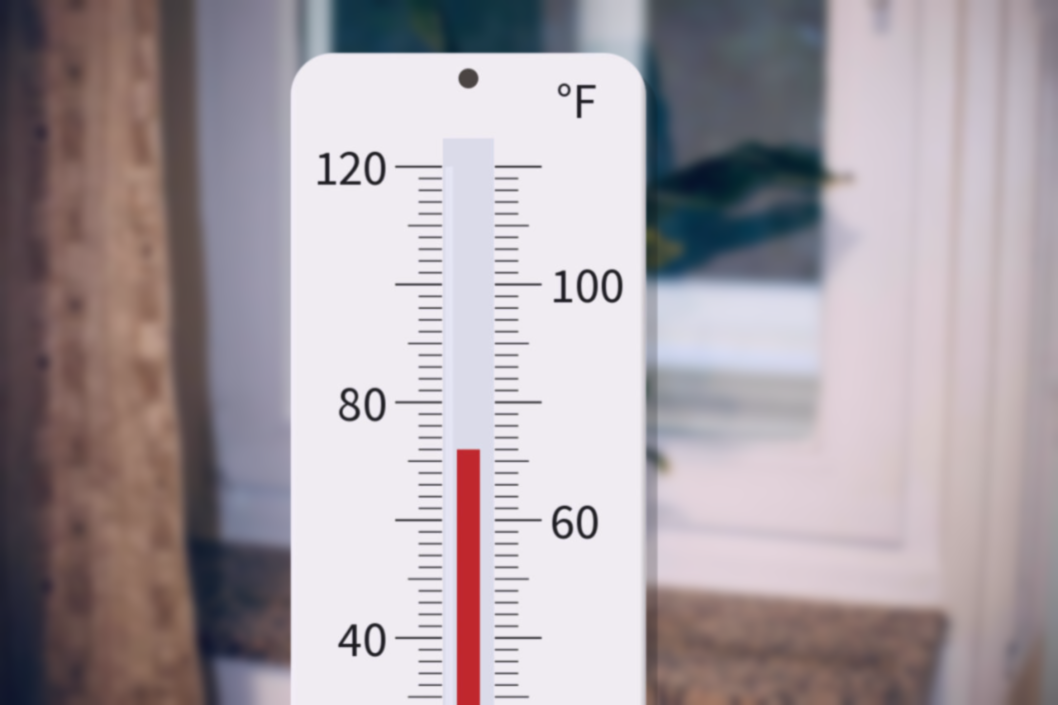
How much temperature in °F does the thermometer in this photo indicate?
72 °F
